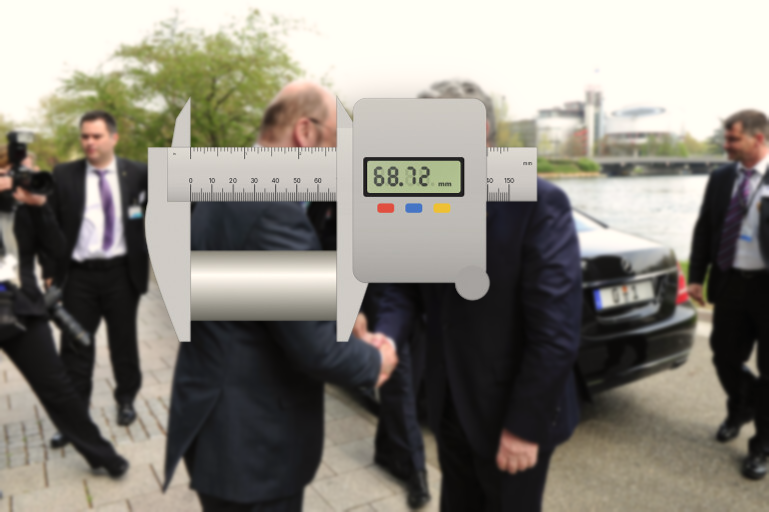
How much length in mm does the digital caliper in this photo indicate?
68.72 mm
